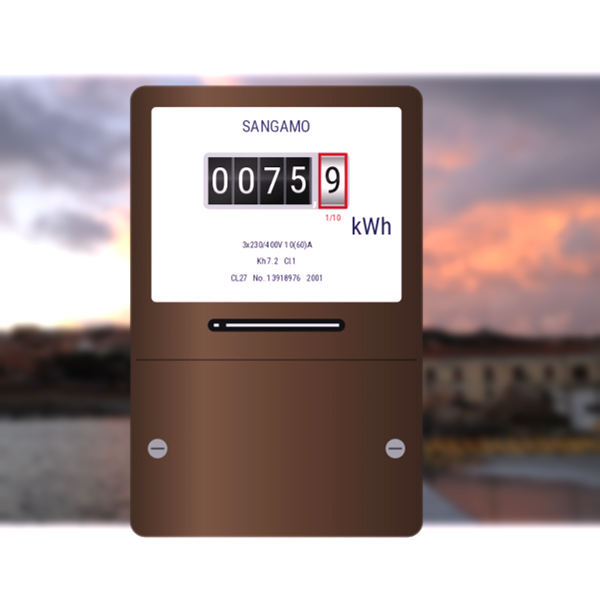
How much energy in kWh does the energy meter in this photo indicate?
75.9 kWh
